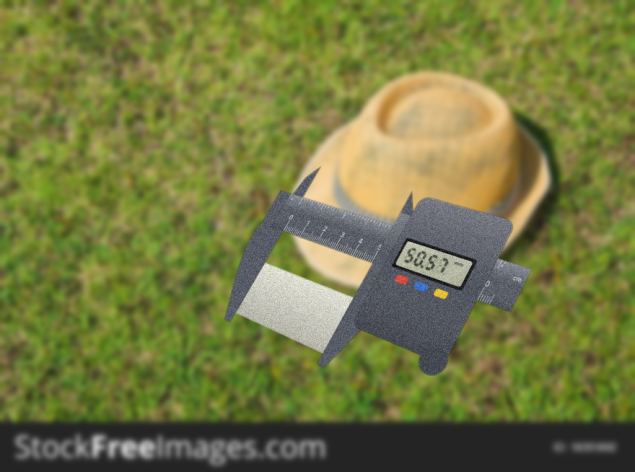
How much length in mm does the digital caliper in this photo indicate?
50.57 mm
